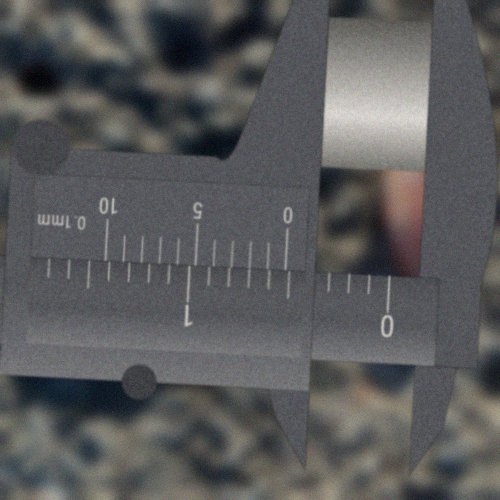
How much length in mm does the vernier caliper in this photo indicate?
5.2 mm
